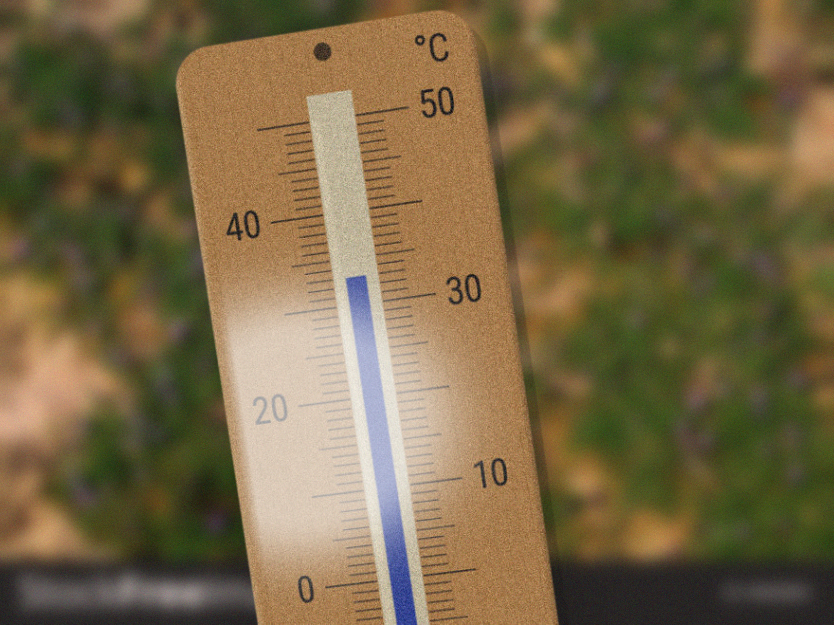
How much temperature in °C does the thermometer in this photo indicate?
33 °C
